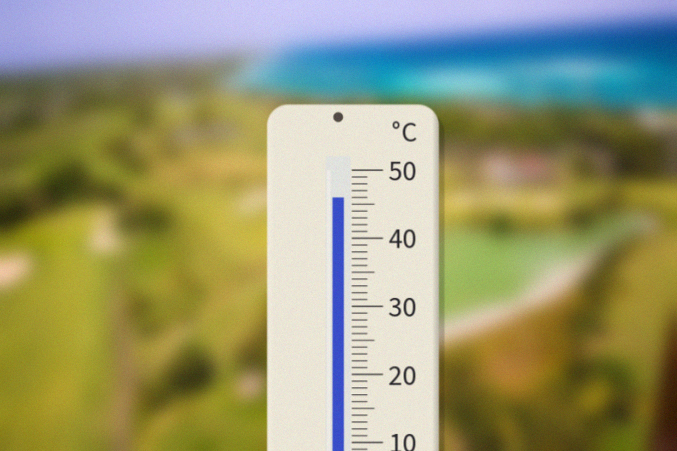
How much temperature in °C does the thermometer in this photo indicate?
46 °C
